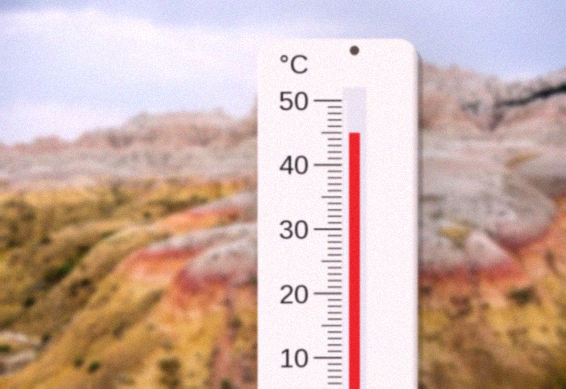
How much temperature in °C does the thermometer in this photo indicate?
45 °C
